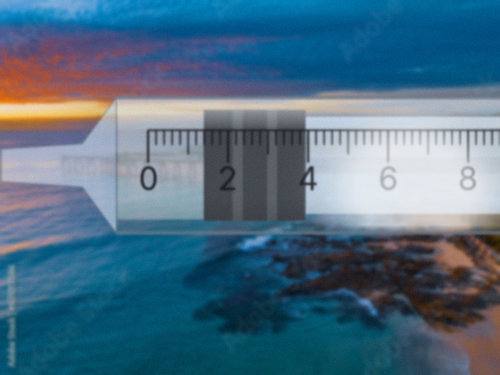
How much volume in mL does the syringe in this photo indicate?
1.4 mL
